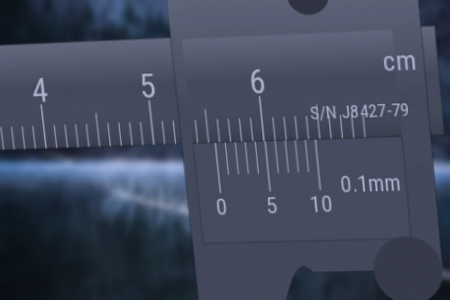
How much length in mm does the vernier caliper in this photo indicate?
55.6 mm
